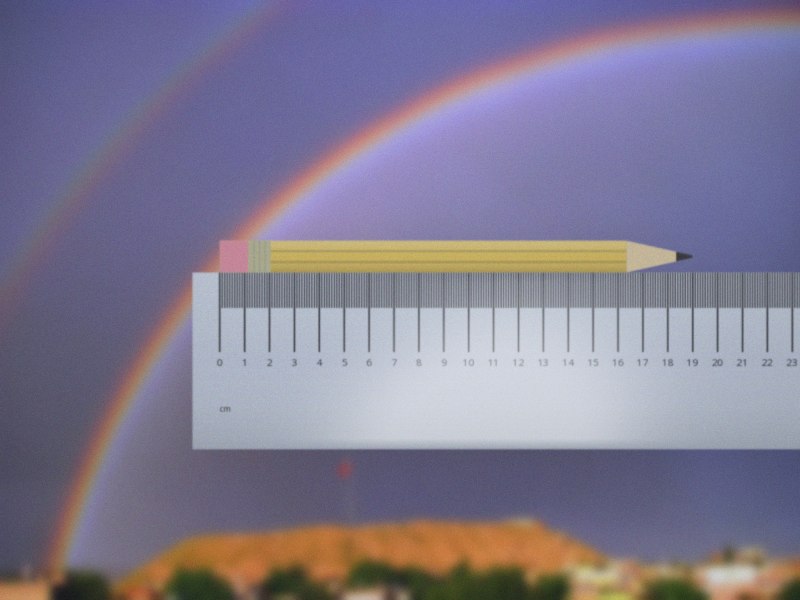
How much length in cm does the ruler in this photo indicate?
19 cm
